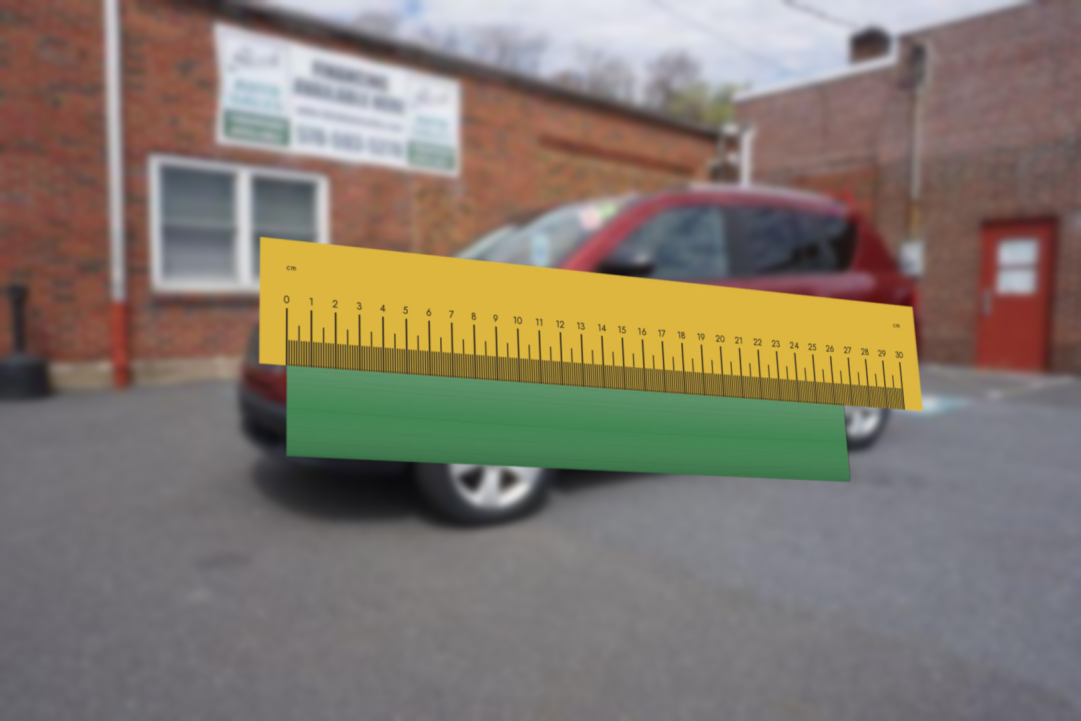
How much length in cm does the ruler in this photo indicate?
26.5 cm
